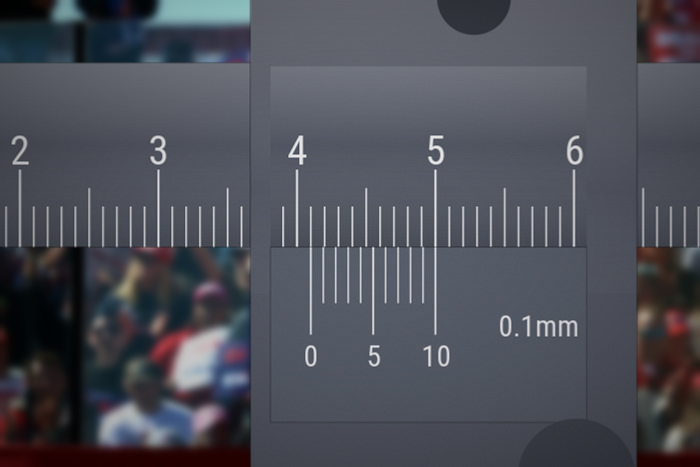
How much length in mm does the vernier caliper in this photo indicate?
41.0 mm
